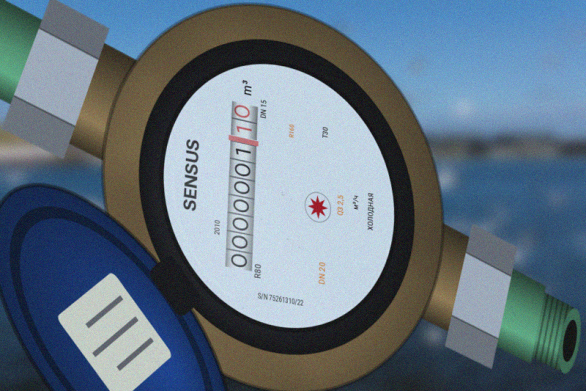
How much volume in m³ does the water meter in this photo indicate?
1.10 m³
